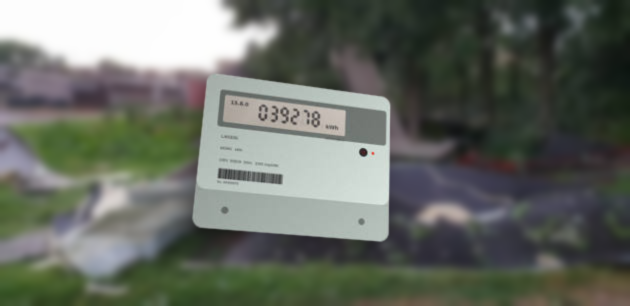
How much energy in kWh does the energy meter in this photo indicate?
39278 kWh
